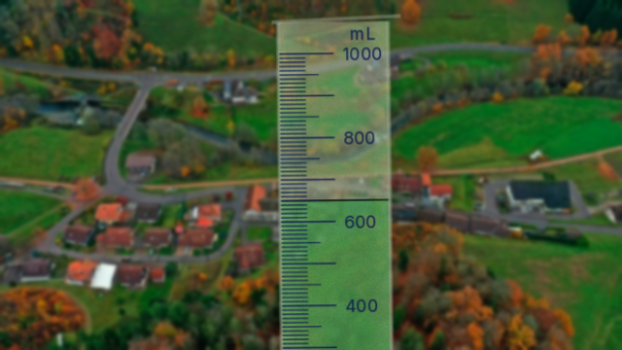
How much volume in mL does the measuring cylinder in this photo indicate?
650 mL
